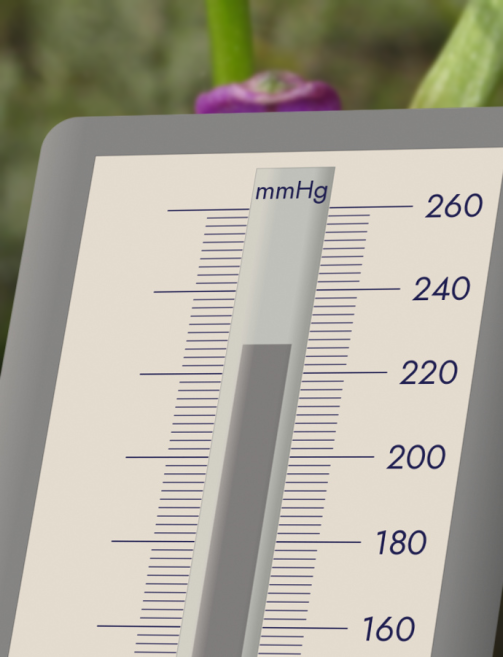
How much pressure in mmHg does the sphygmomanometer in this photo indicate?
227 mmHg
